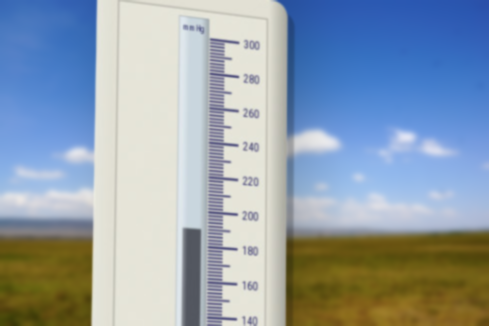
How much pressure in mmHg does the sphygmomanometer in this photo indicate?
190 mmHg
